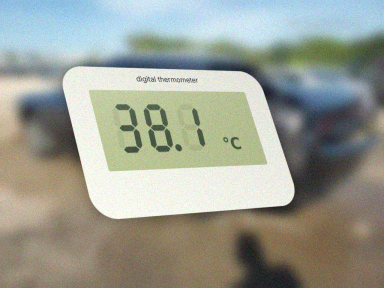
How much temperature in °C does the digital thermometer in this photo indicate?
38.1 °C
